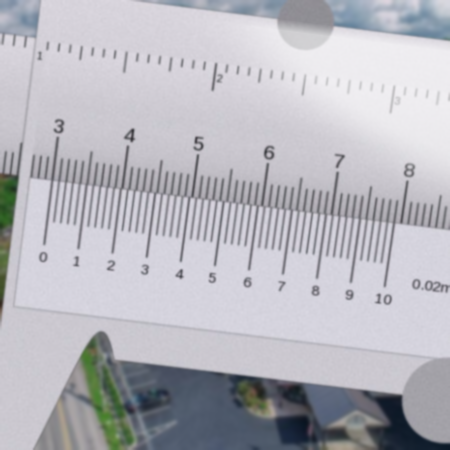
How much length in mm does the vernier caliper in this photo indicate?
30.0 mm
